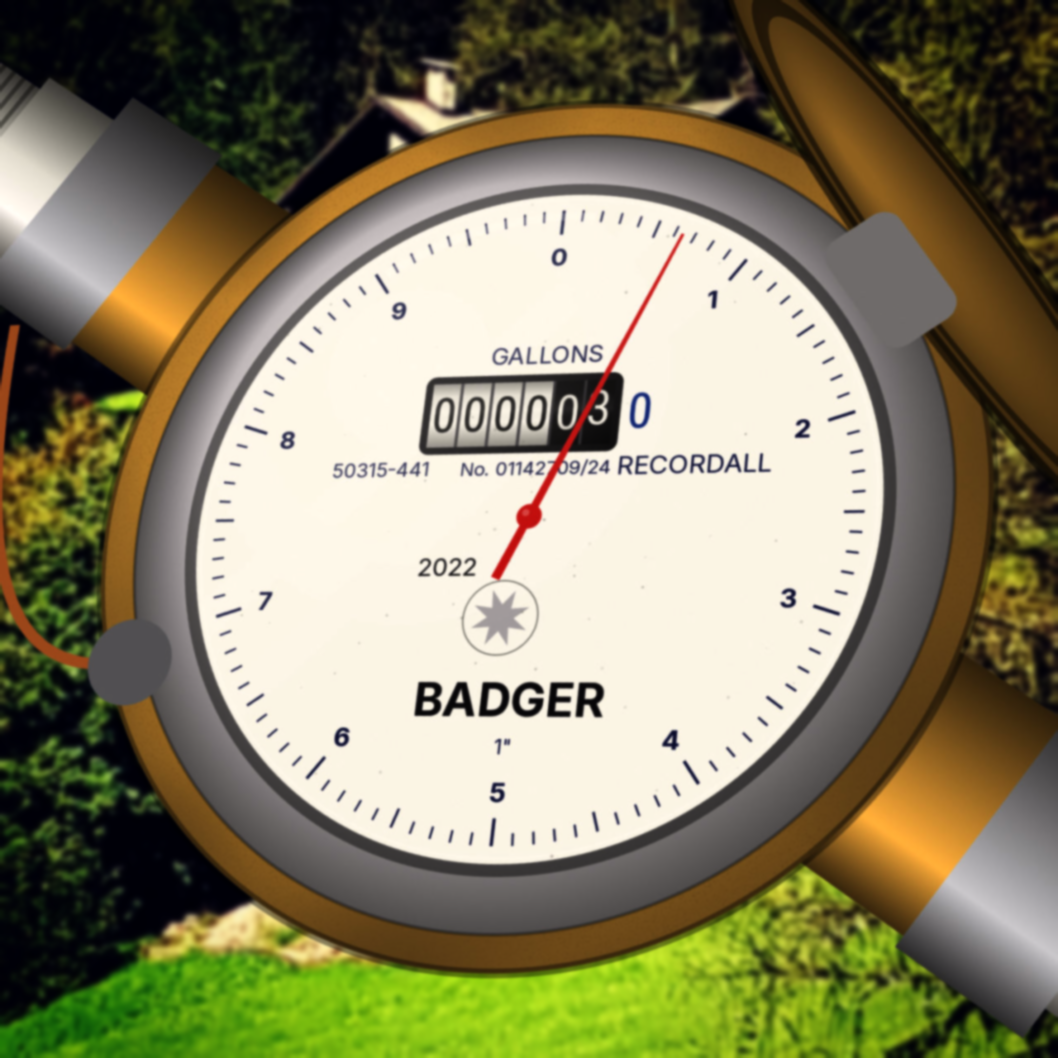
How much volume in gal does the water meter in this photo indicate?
30.6 gal
